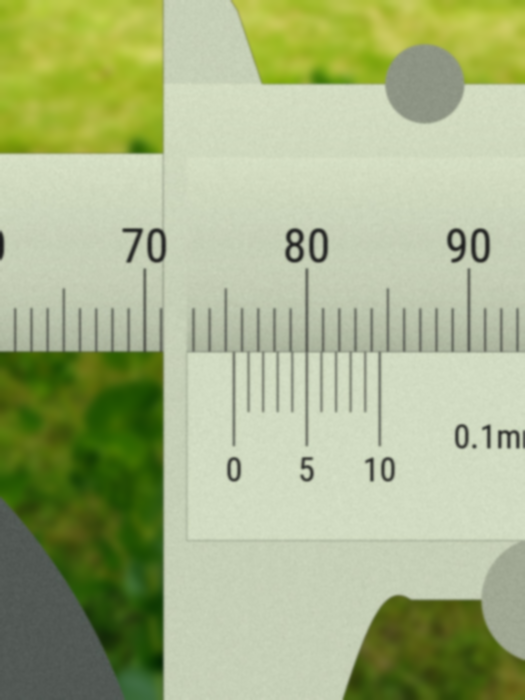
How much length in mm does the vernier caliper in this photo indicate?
75.5 mm
